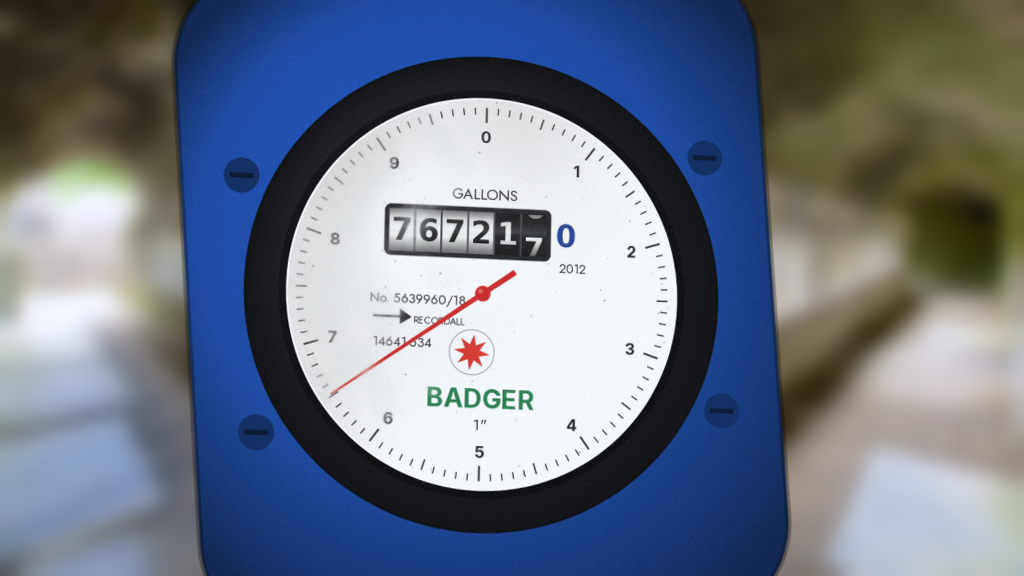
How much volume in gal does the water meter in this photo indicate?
7672166.5 gal
